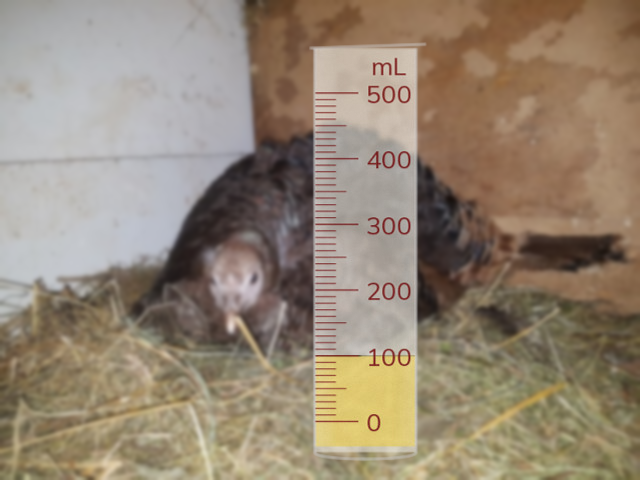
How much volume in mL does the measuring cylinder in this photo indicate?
100 mL
